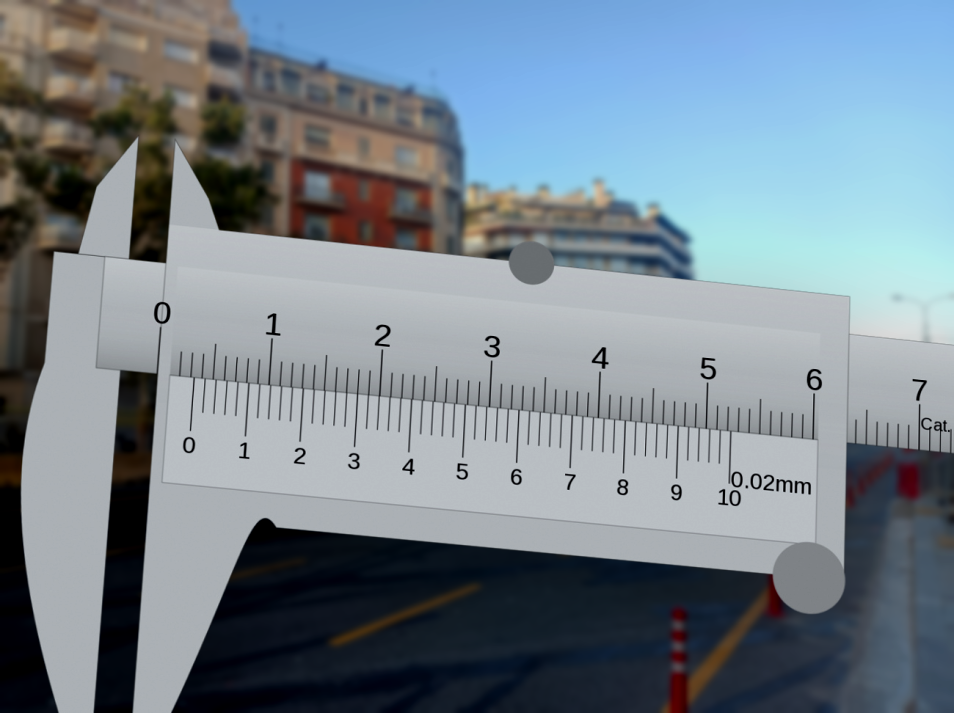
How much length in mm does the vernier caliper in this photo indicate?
3.3 mm
